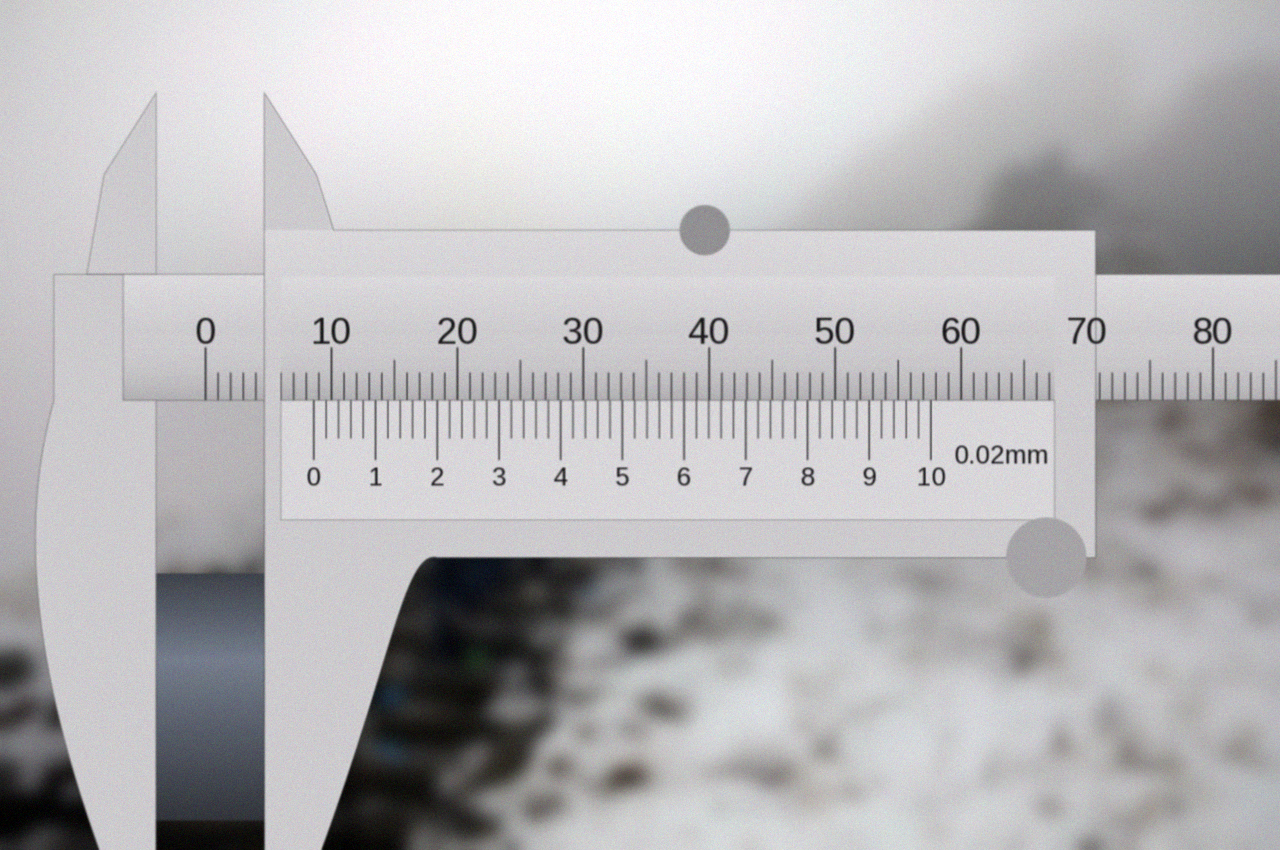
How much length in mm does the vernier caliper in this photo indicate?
8.6 mm
